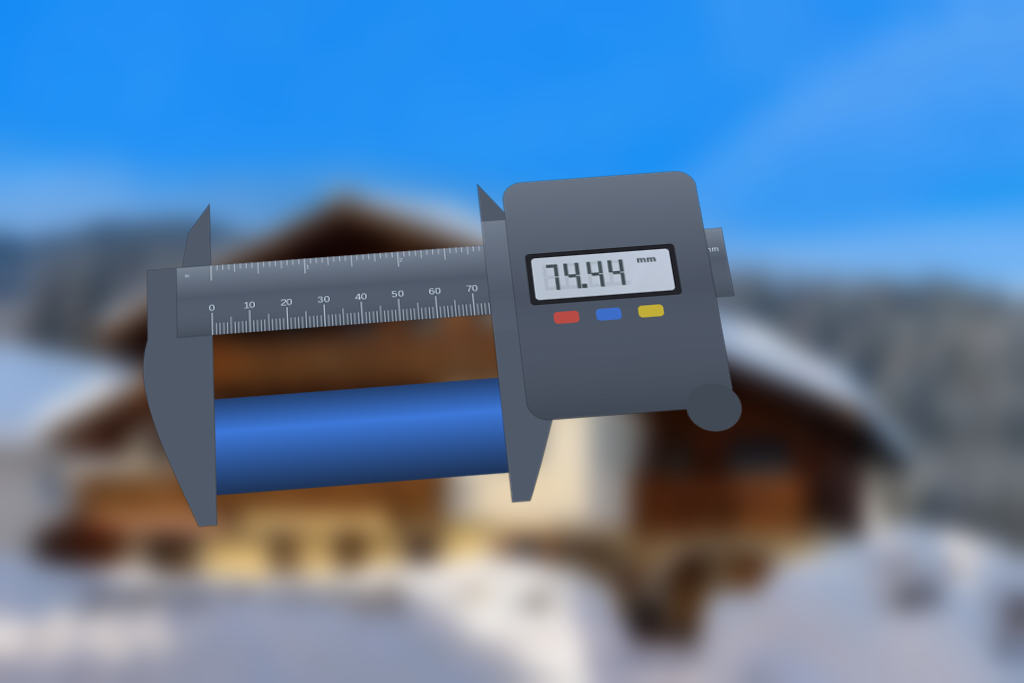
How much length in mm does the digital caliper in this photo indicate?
74.44 mm
